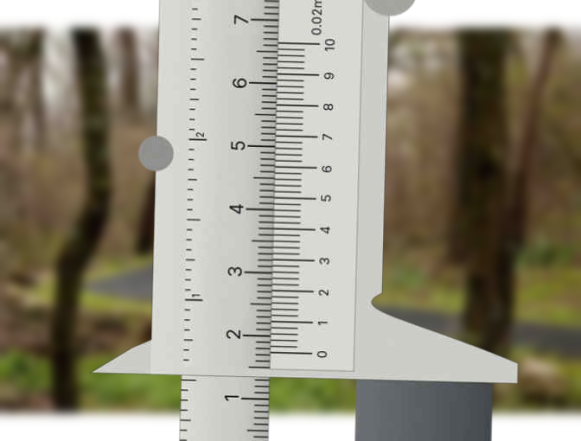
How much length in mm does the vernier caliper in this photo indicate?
17.4 mm
